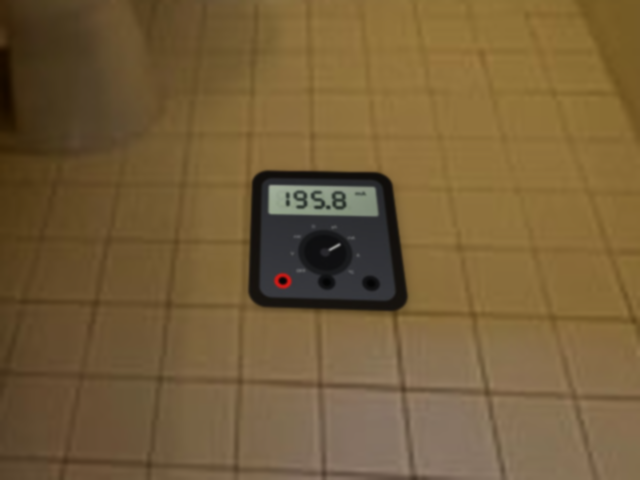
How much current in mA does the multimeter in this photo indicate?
195.8 mA
